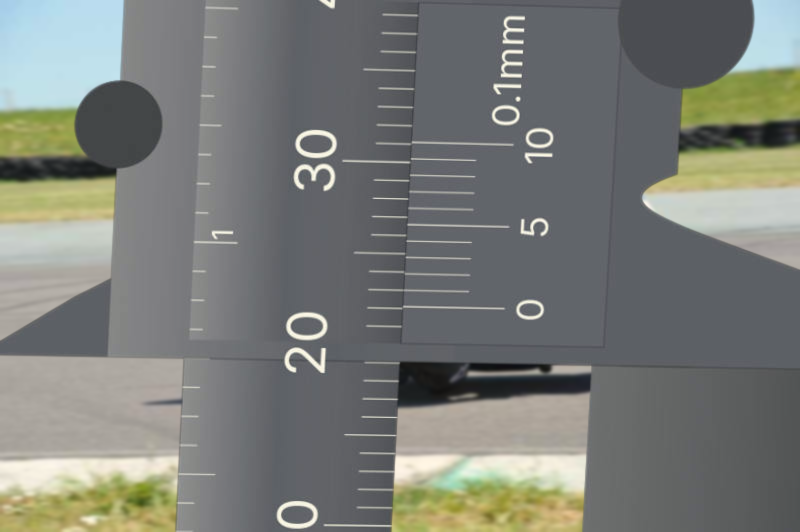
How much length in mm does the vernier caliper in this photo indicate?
22.1 mm
